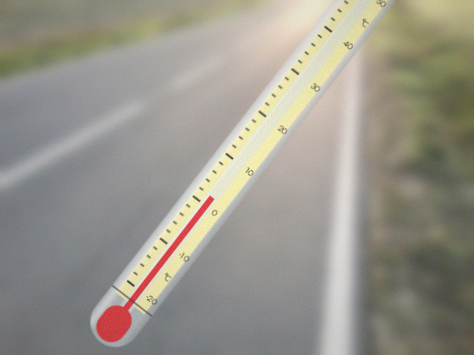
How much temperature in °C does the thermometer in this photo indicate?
2 °C
